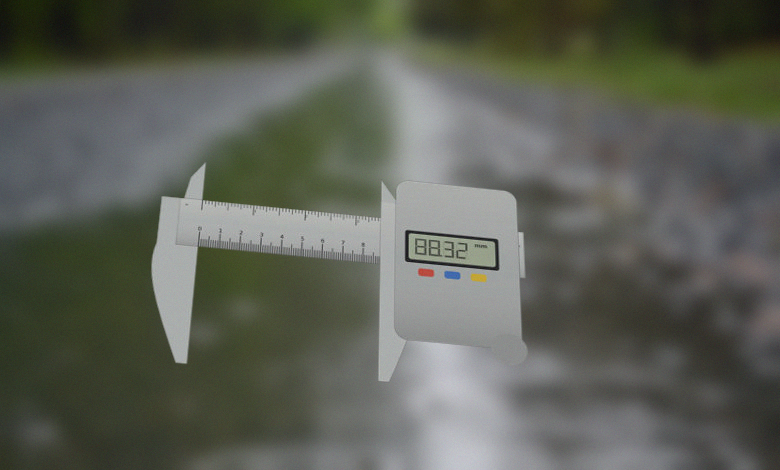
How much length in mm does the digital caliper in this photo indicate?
88.32 mm
